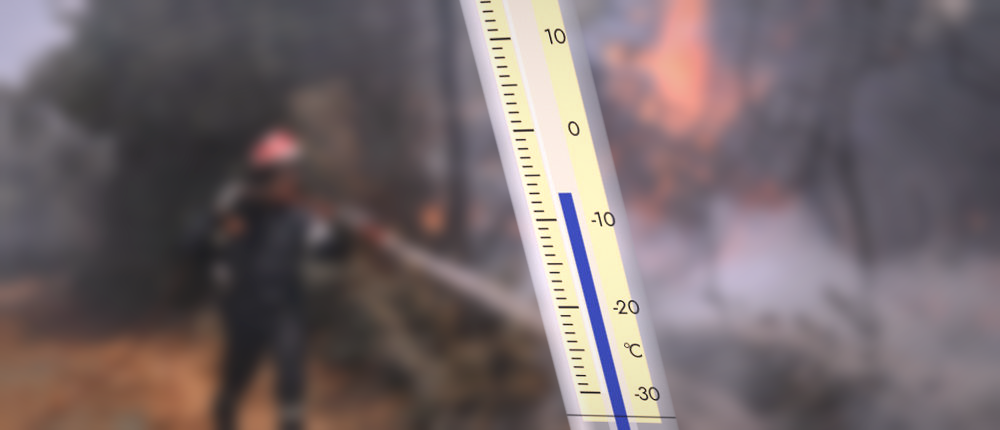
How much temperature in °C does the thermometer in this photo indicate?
-7 °C
